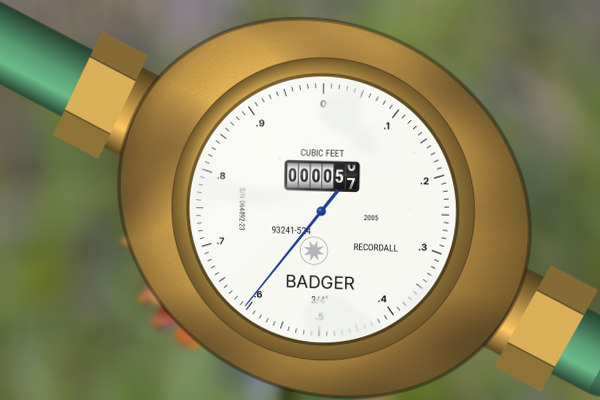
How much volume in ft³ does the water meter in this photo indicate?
56.60 ft³
